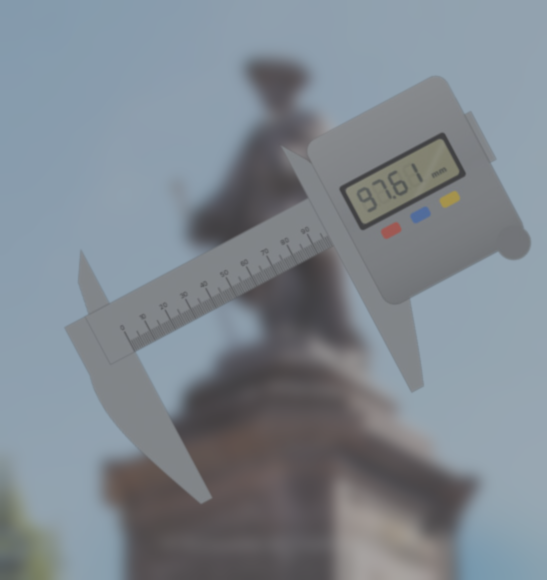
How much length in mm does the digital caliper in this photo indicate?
97.61 mm
